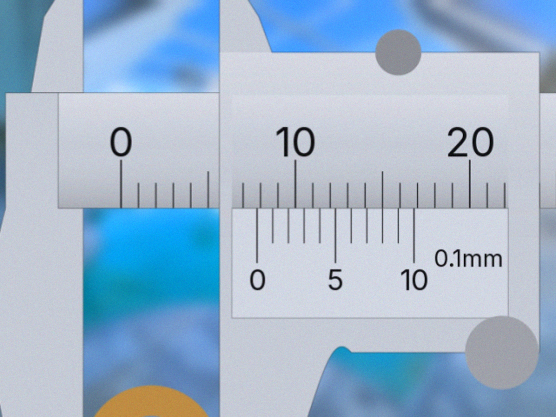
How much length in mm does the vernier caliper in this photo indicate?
7.8 mm
